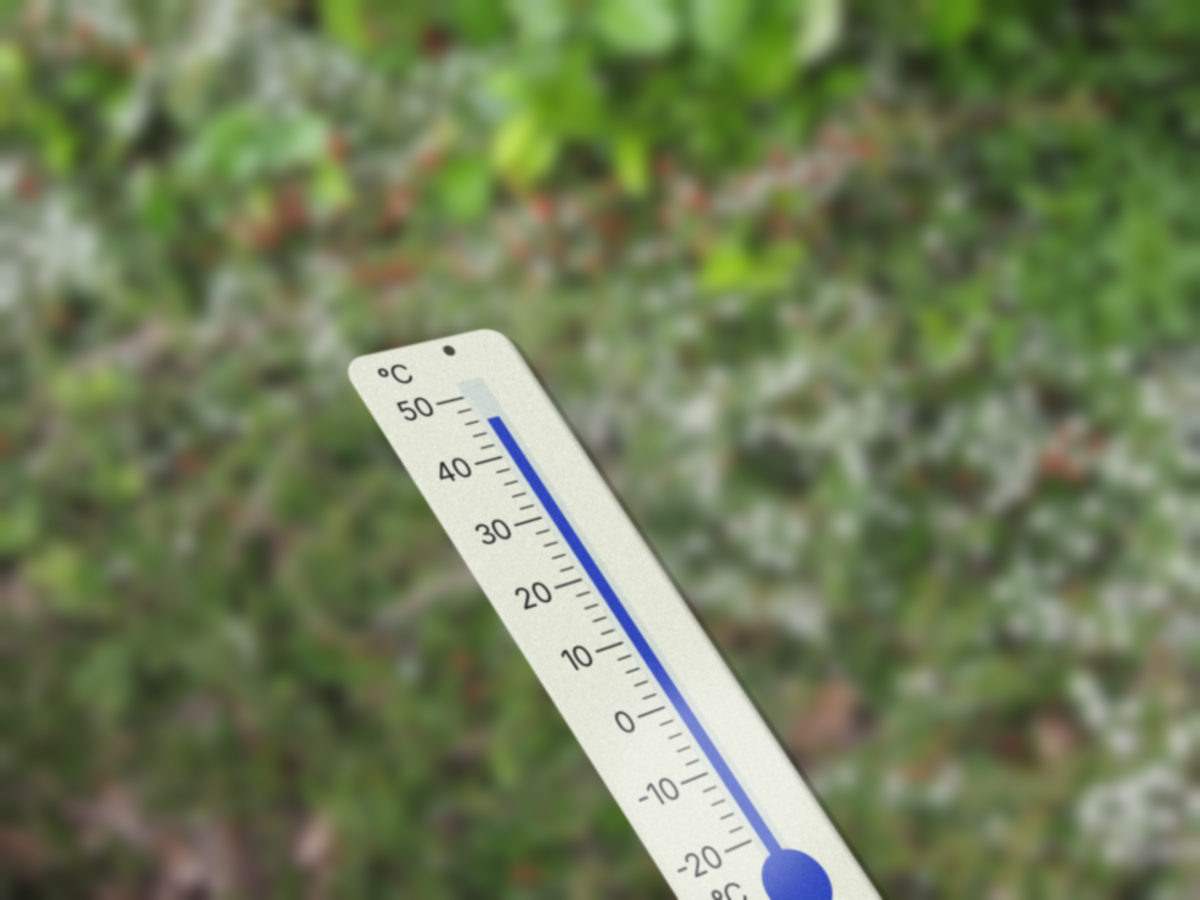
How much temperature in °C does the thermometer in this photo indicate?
46 °C
